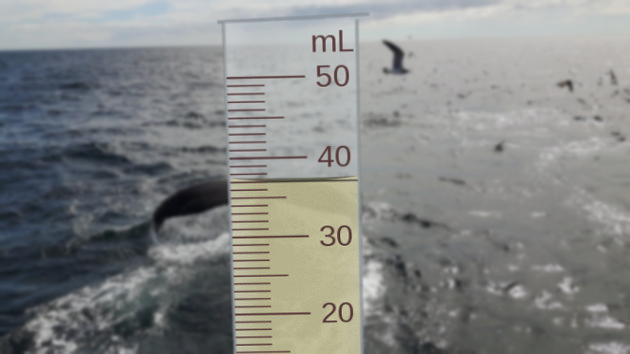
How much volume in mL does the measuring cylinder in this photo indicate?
37 mL
